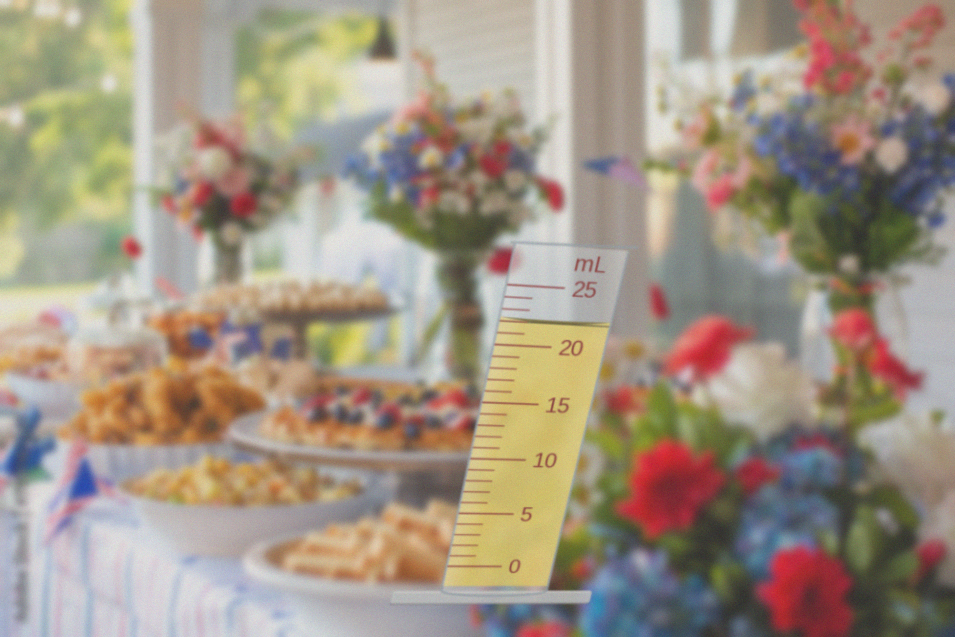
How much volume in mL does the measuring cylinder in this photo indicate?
22 mL
